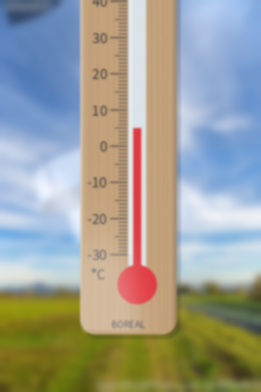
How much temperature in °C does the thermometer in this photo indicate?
5 °C
